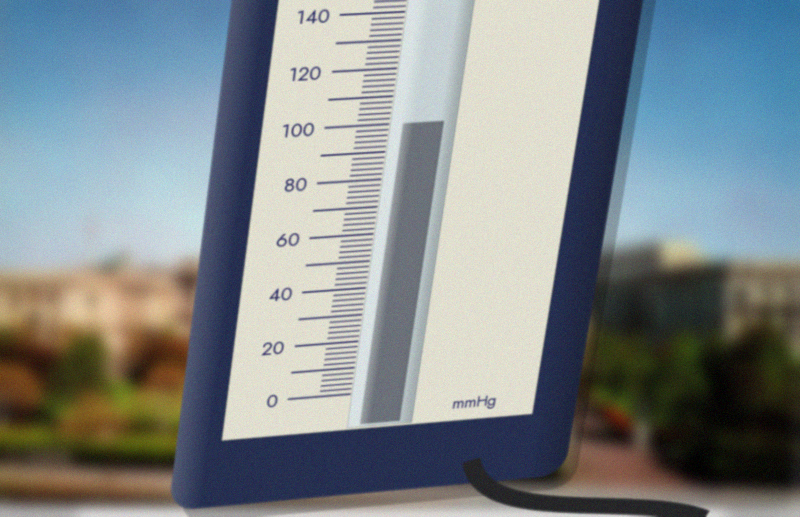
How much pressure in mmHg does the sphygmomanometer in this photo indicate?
100 mmHg
